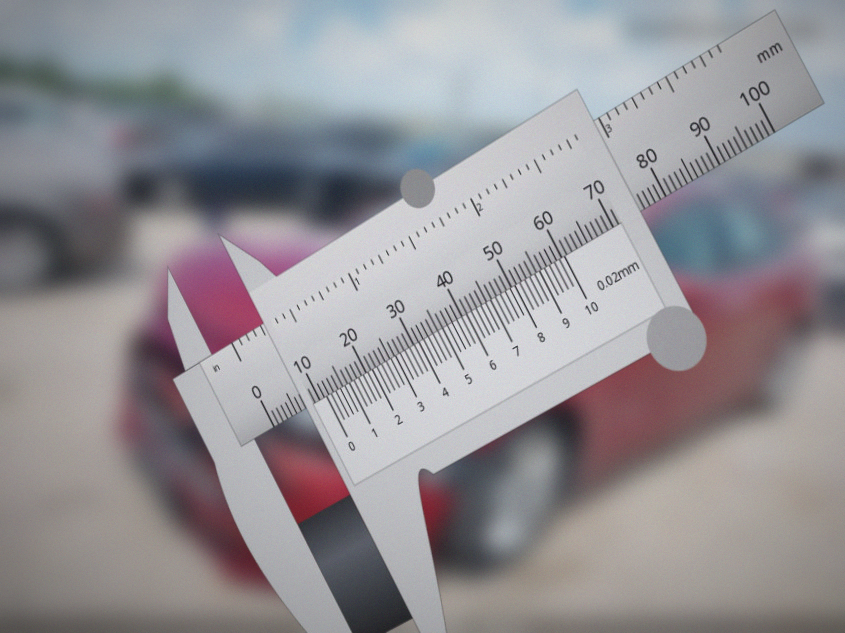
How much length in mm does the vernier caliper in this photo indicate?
11.5 mm
